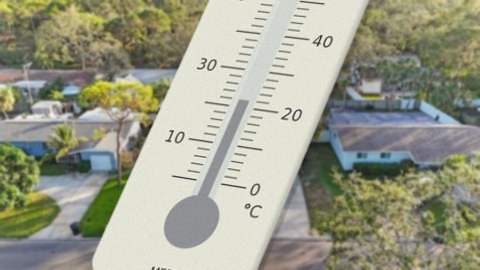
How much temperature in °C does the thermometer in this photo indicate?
22 °C
